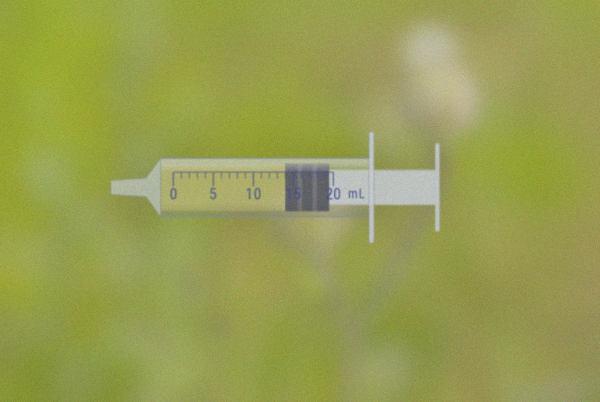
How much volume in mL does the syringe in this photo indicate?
14 mL
